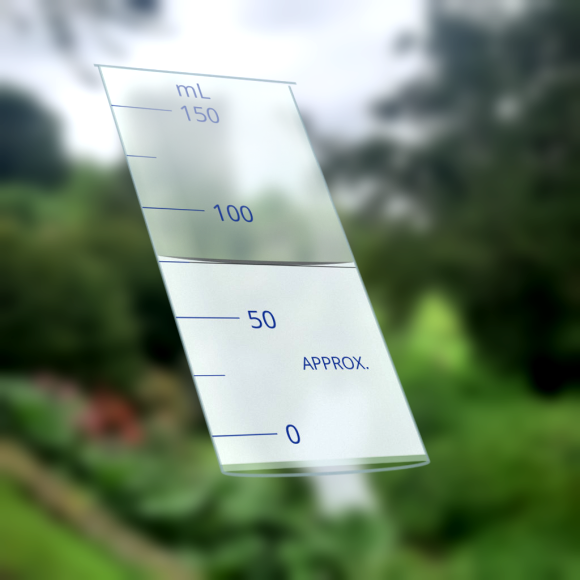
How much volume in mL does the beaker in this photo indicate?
75 mL
